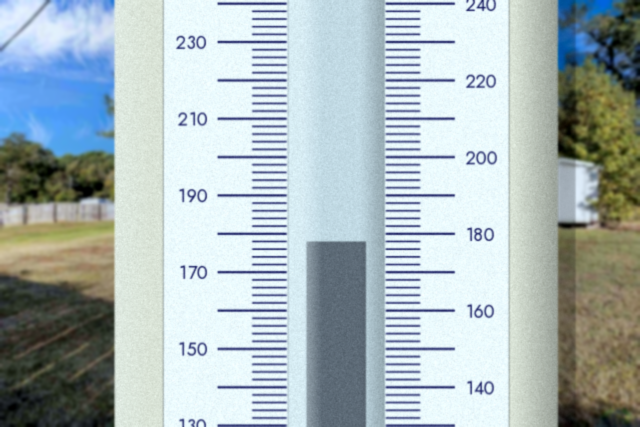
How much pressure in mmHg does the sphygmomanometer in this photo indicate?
178 mmHg
